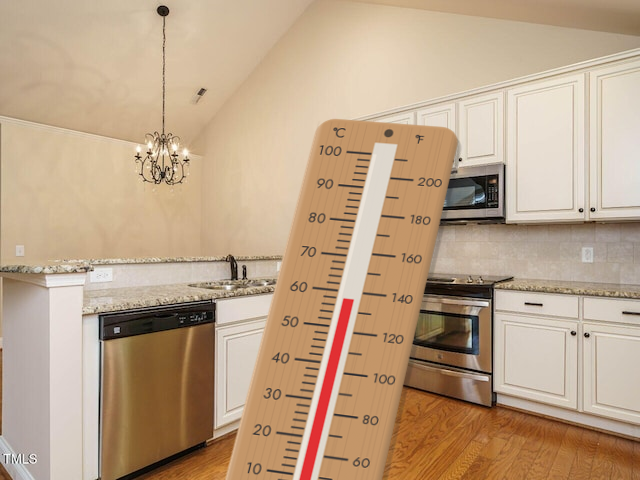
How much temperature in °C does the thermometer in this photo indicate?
58 °C
